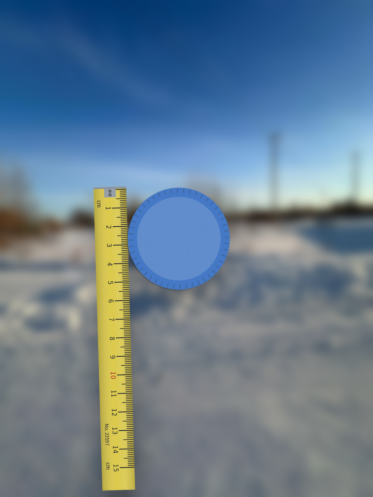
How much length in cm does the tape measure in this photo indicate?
5.5 cm
